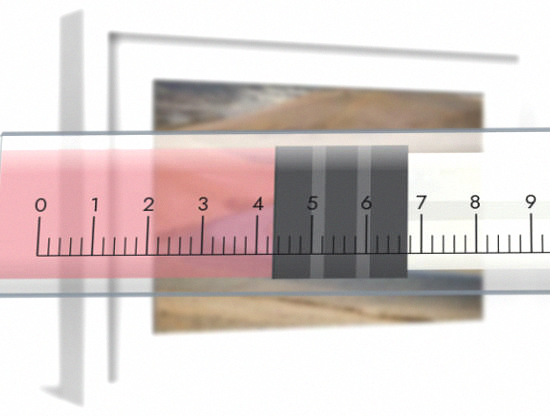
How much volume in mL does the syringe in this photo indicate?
4.3 mL
